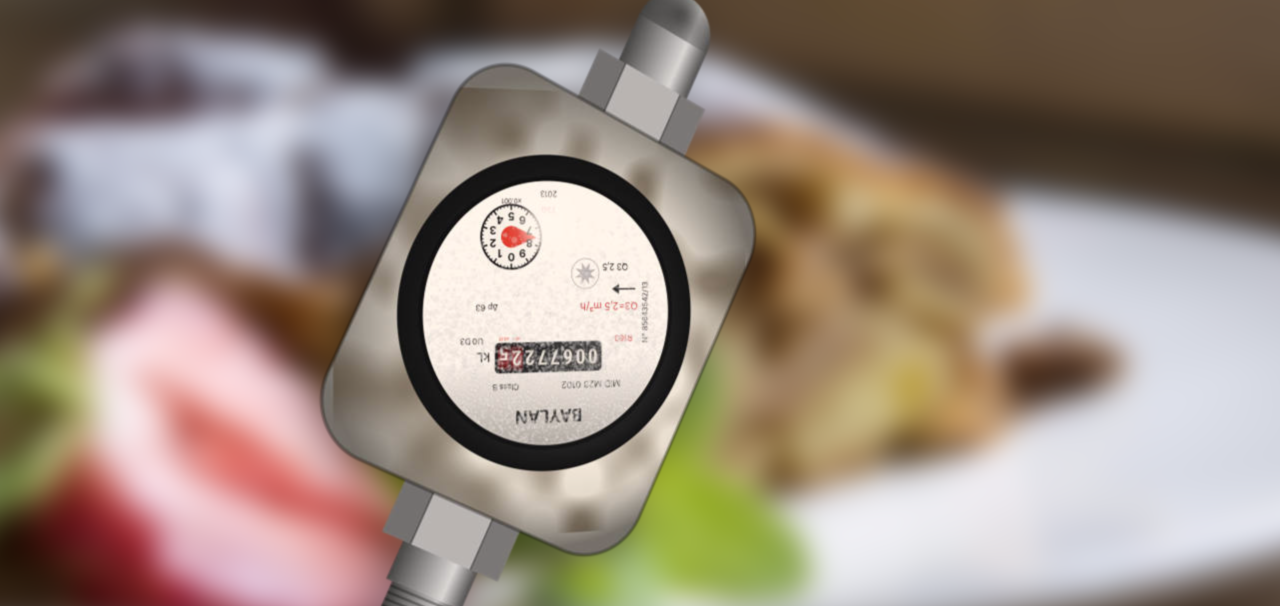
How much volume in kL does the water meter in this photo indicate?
6772.247 kL
